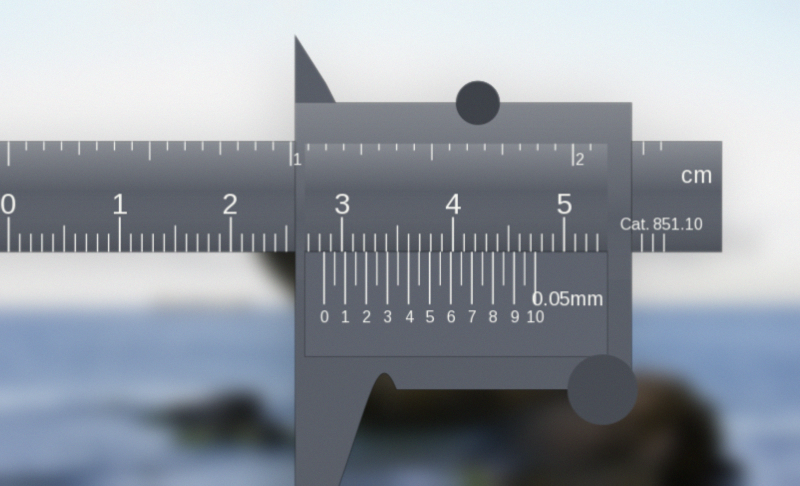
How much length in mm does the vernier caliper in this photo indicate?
28.4 mm
